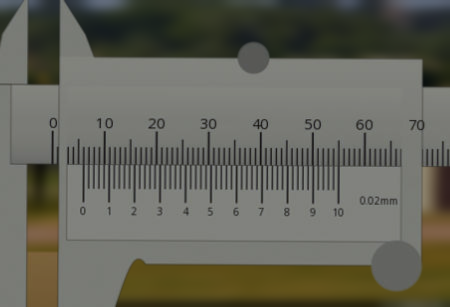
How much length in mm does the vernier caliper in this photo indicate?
6.0 mm
